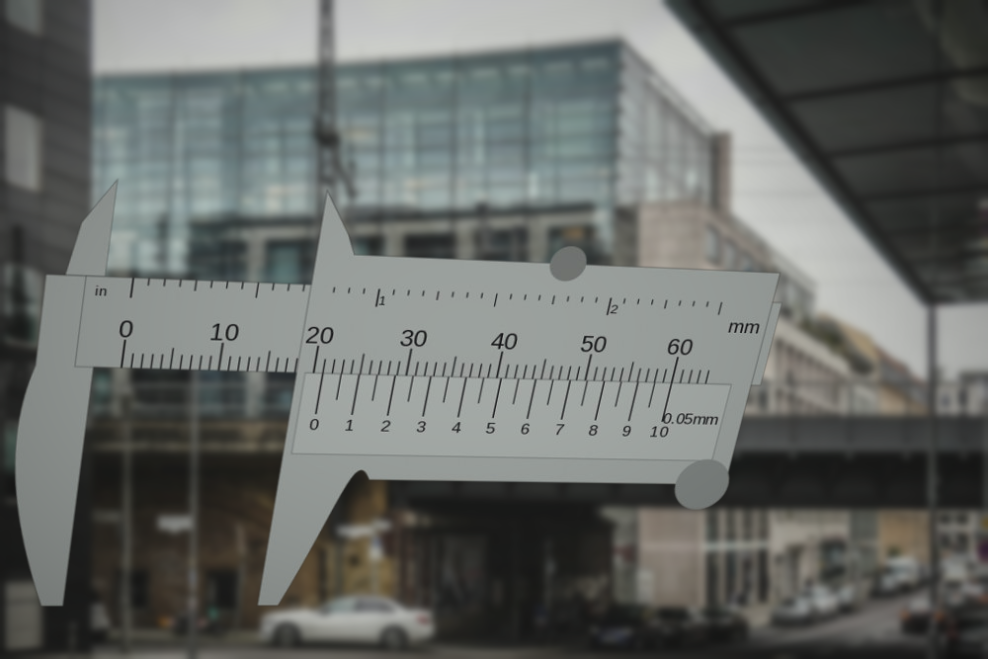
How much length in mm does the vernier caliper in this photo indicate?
21.0 mm
